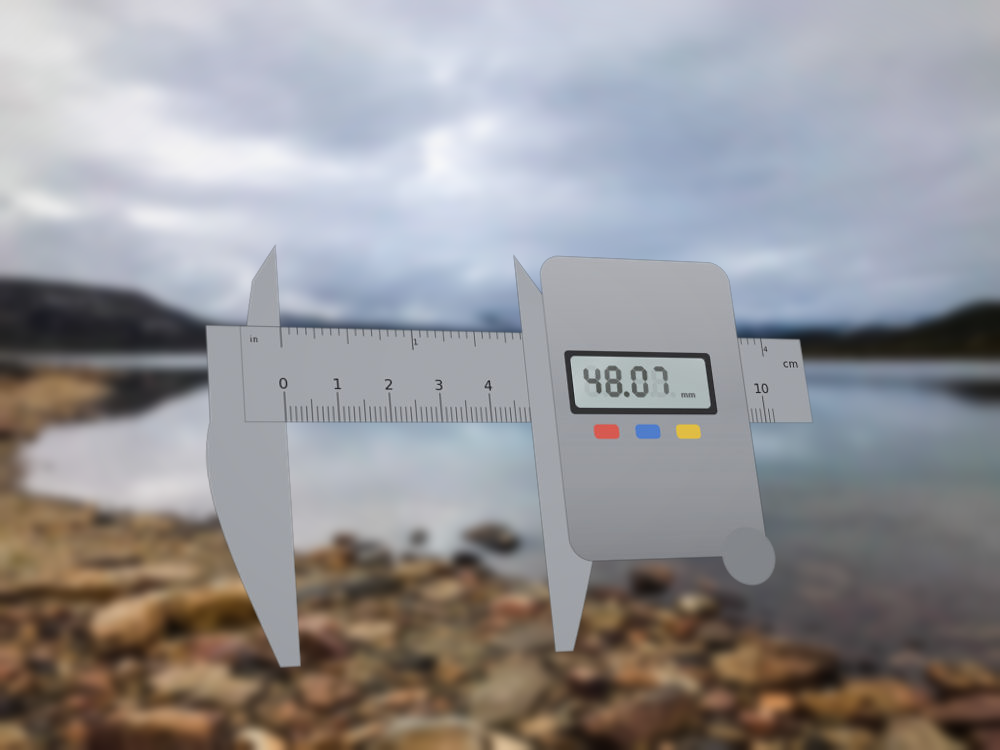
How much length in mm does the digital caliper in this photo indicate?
48.07 mm
